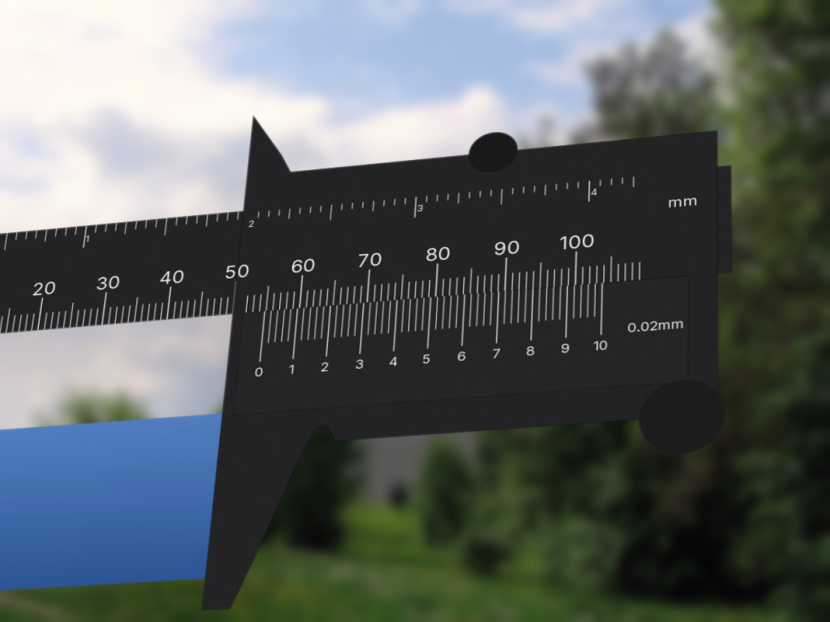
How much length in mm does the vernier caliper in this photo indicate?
54.8 mm
